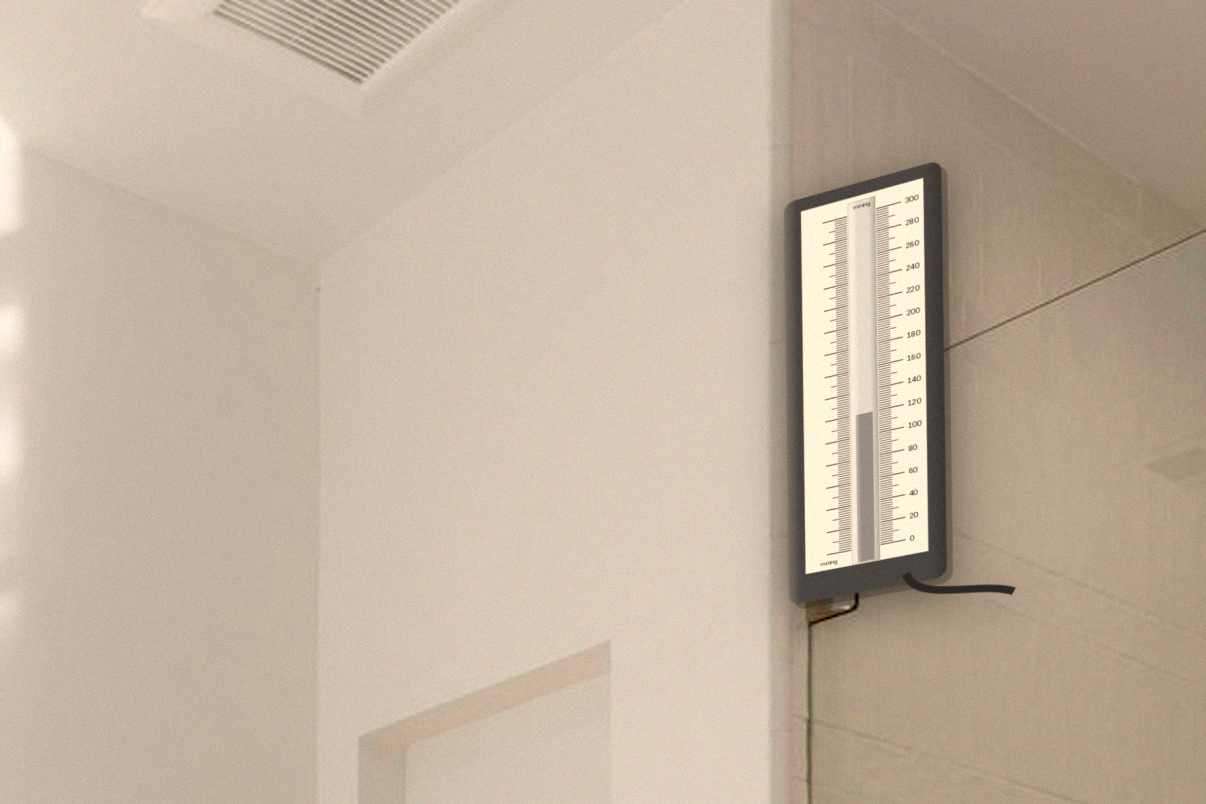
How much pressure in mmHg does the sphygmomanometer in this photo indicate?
120 mmHg
